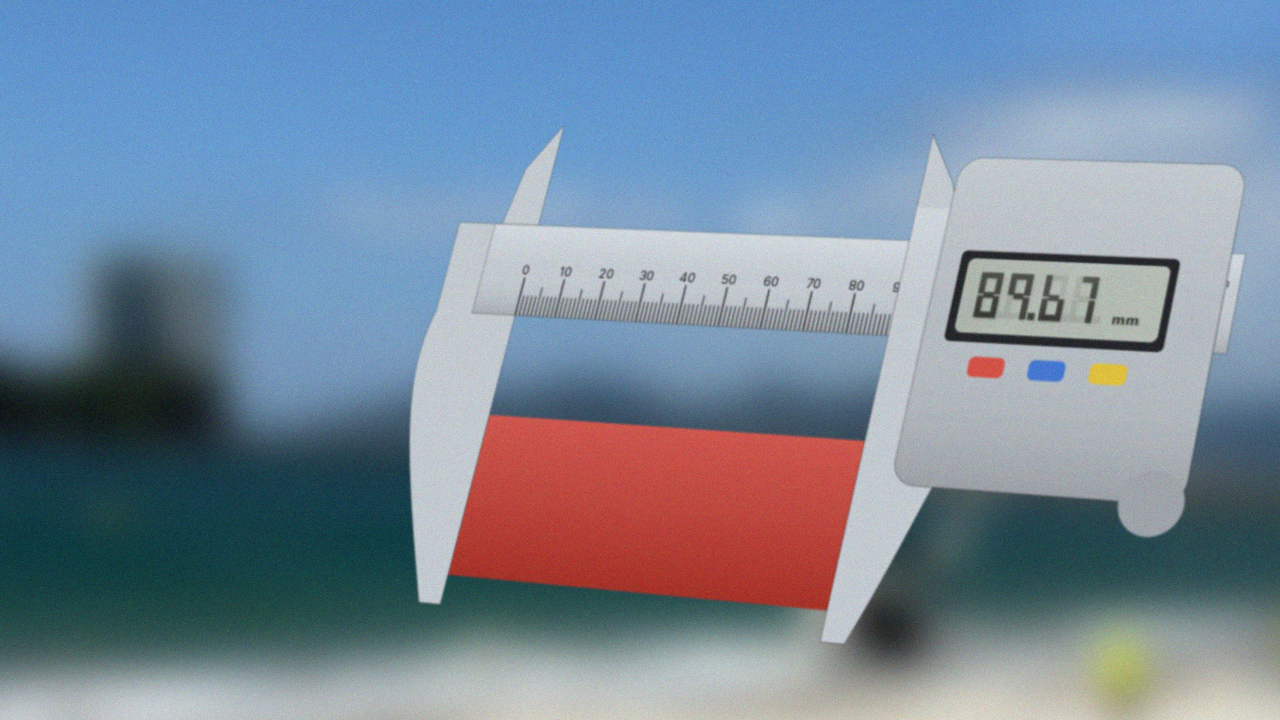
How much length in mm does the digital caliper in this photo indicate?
89.67 mm
